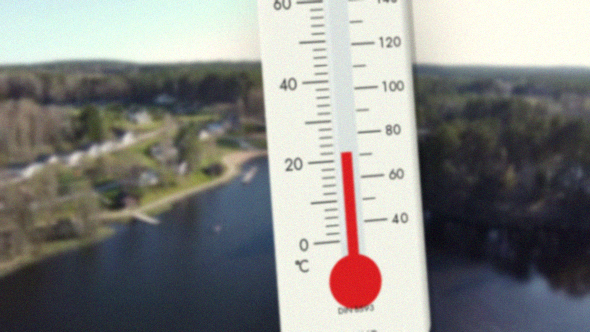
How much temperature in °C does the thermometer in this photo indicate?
22 °C
